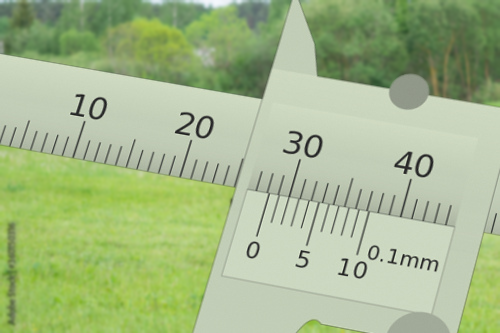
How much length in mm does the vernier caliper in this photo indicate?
28.2 mm
